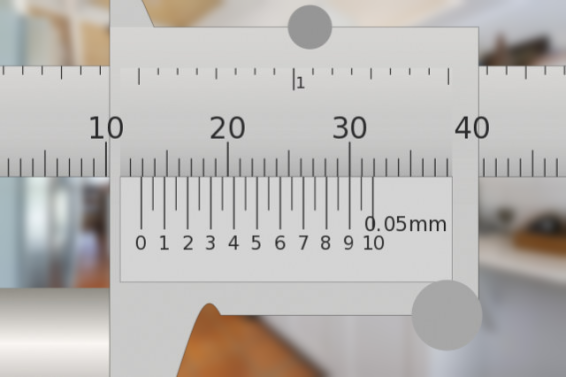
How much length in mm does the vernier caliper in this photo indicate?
12.9 mm
